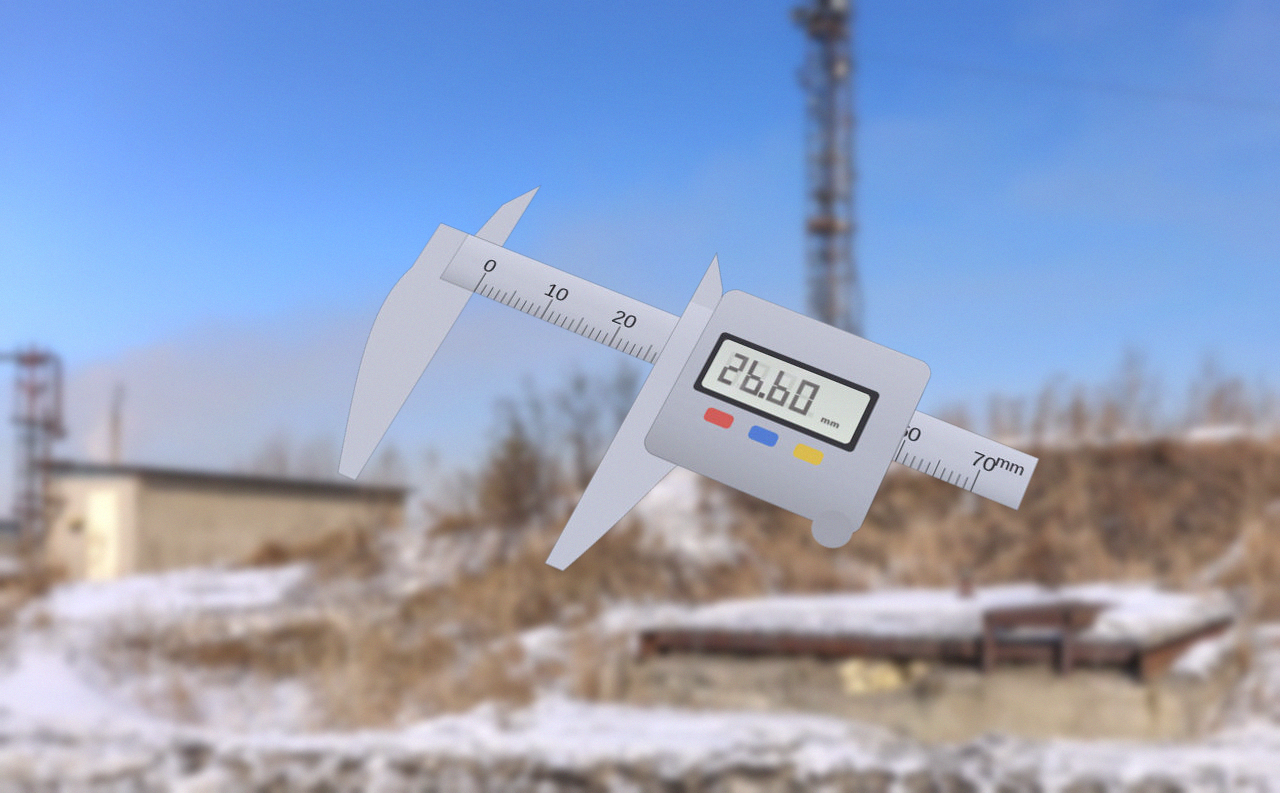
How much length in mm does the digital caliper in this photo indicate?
26.60 mm
